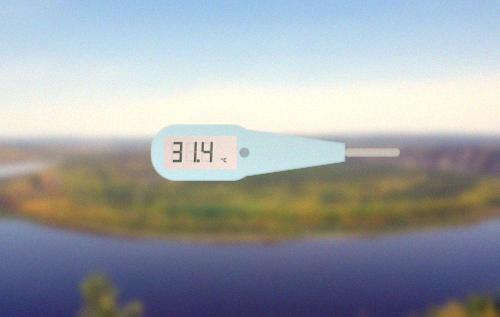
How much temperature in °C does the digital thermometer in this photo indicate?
31.4 °C
